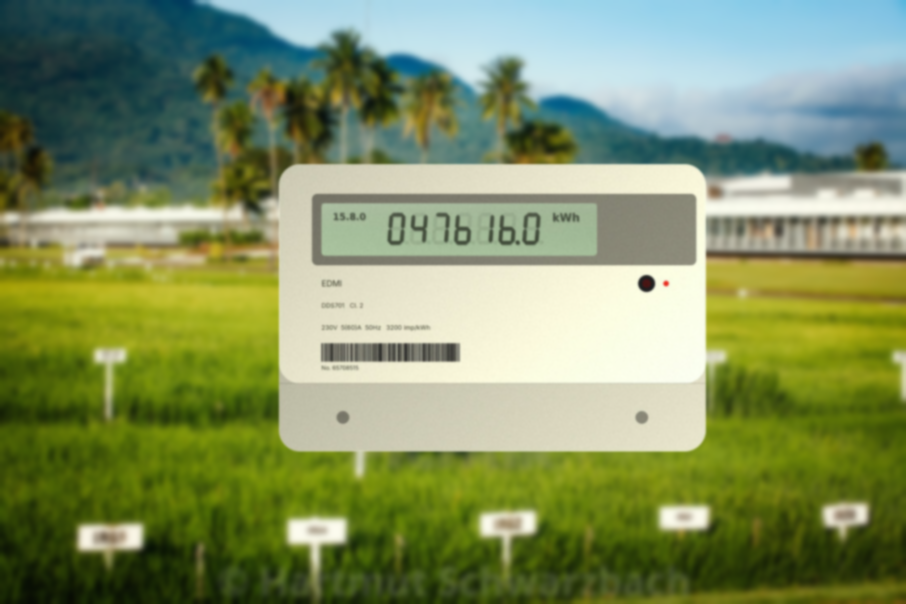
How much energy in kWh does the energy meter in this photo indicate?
47616.0 kWh
